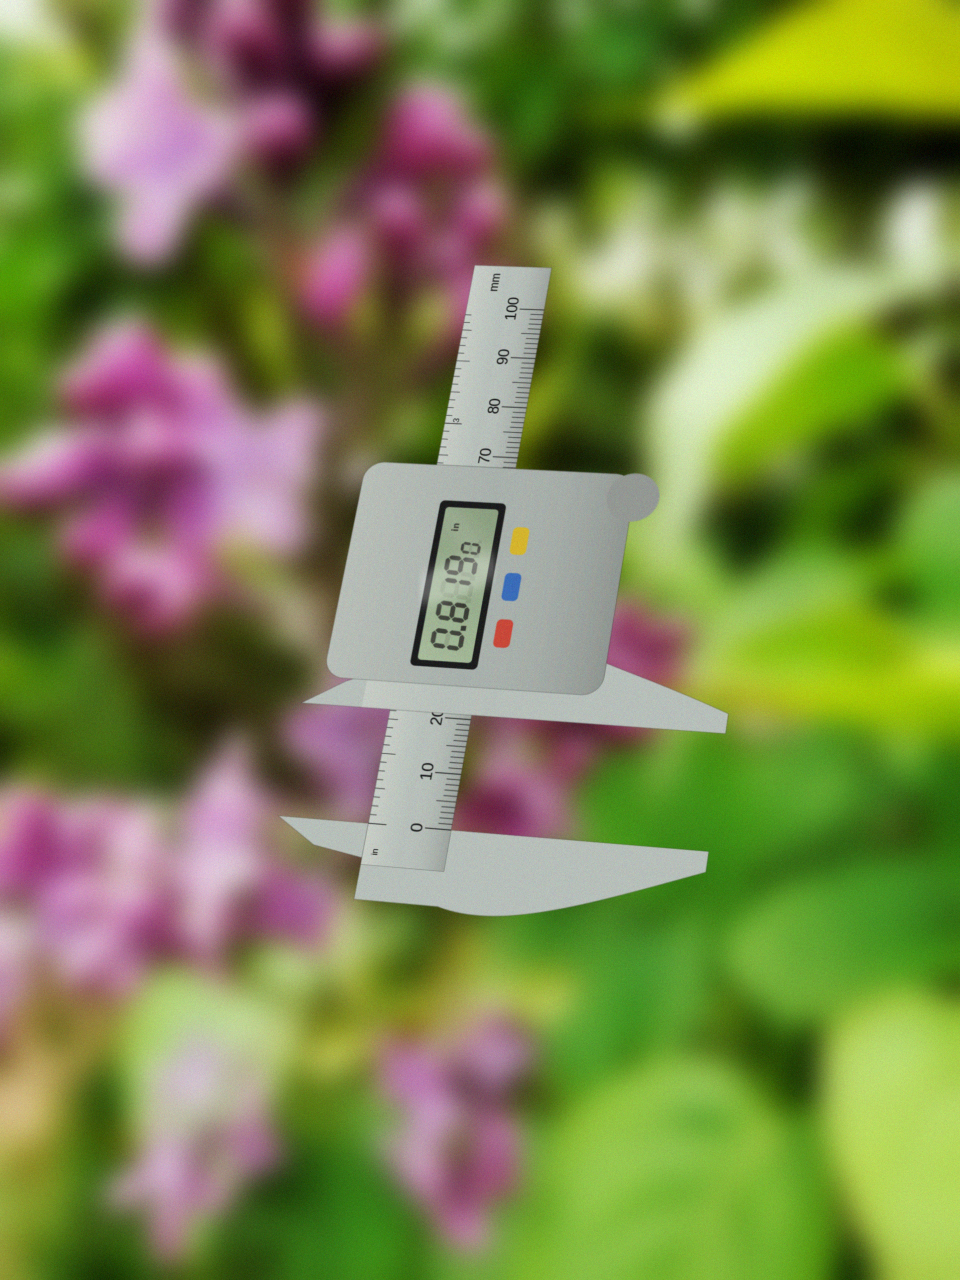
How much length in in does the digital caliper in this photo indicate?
0.8190 in
